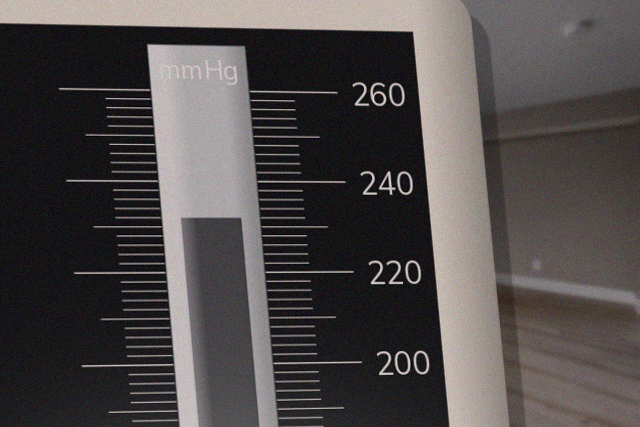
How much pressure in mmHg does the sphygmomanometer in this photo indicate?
232 mmHg
